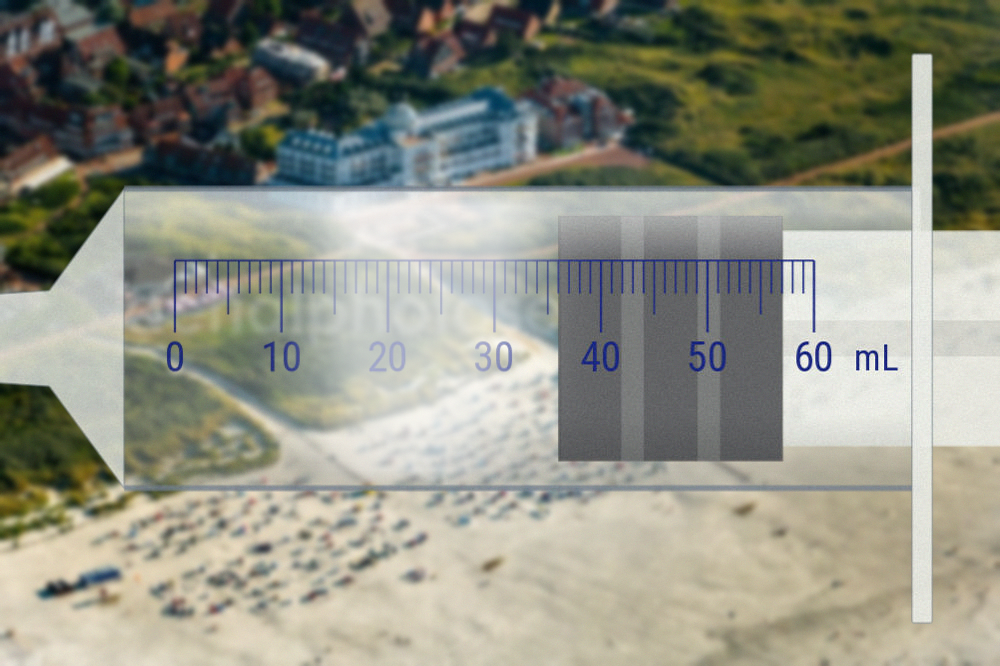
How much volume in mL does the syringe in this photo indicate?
36 mL
